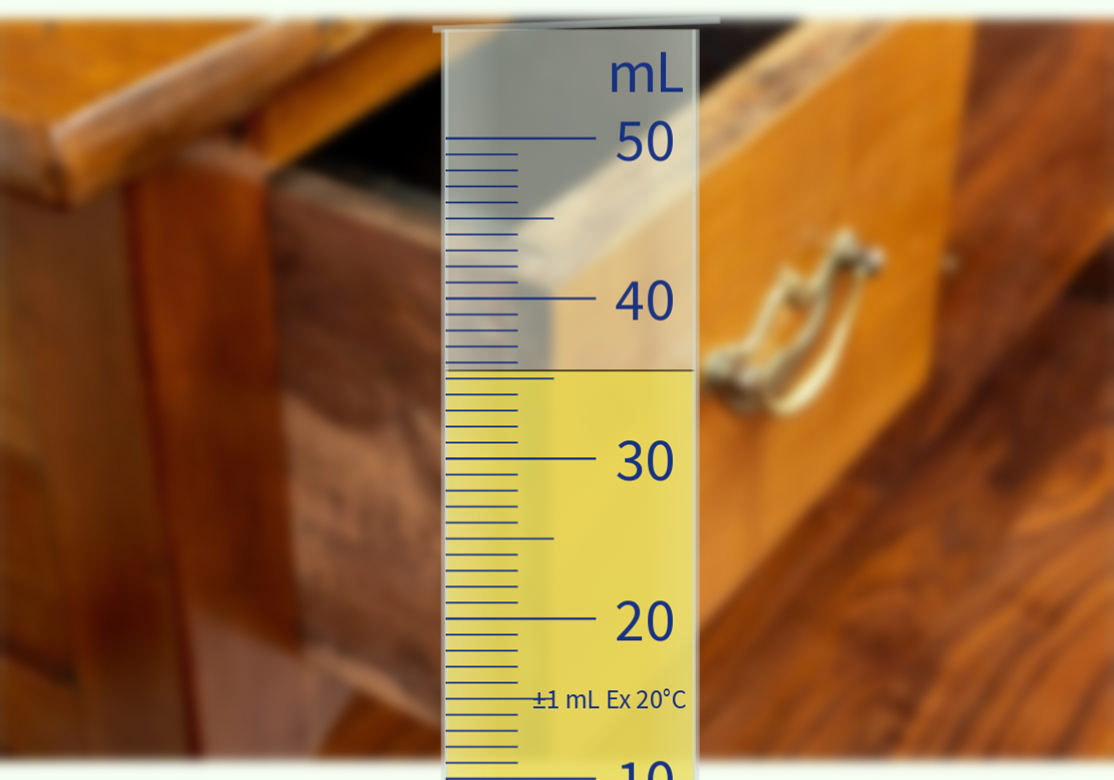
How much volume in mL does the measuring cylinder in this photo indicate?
35.5 mL
